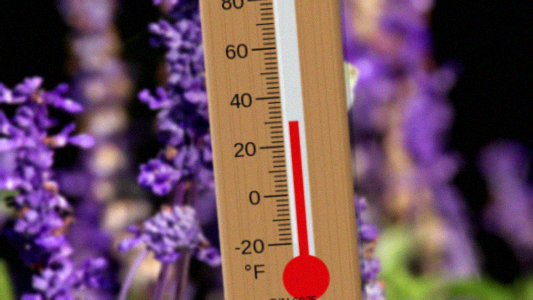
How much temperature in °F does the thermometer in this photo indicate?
30 °F
